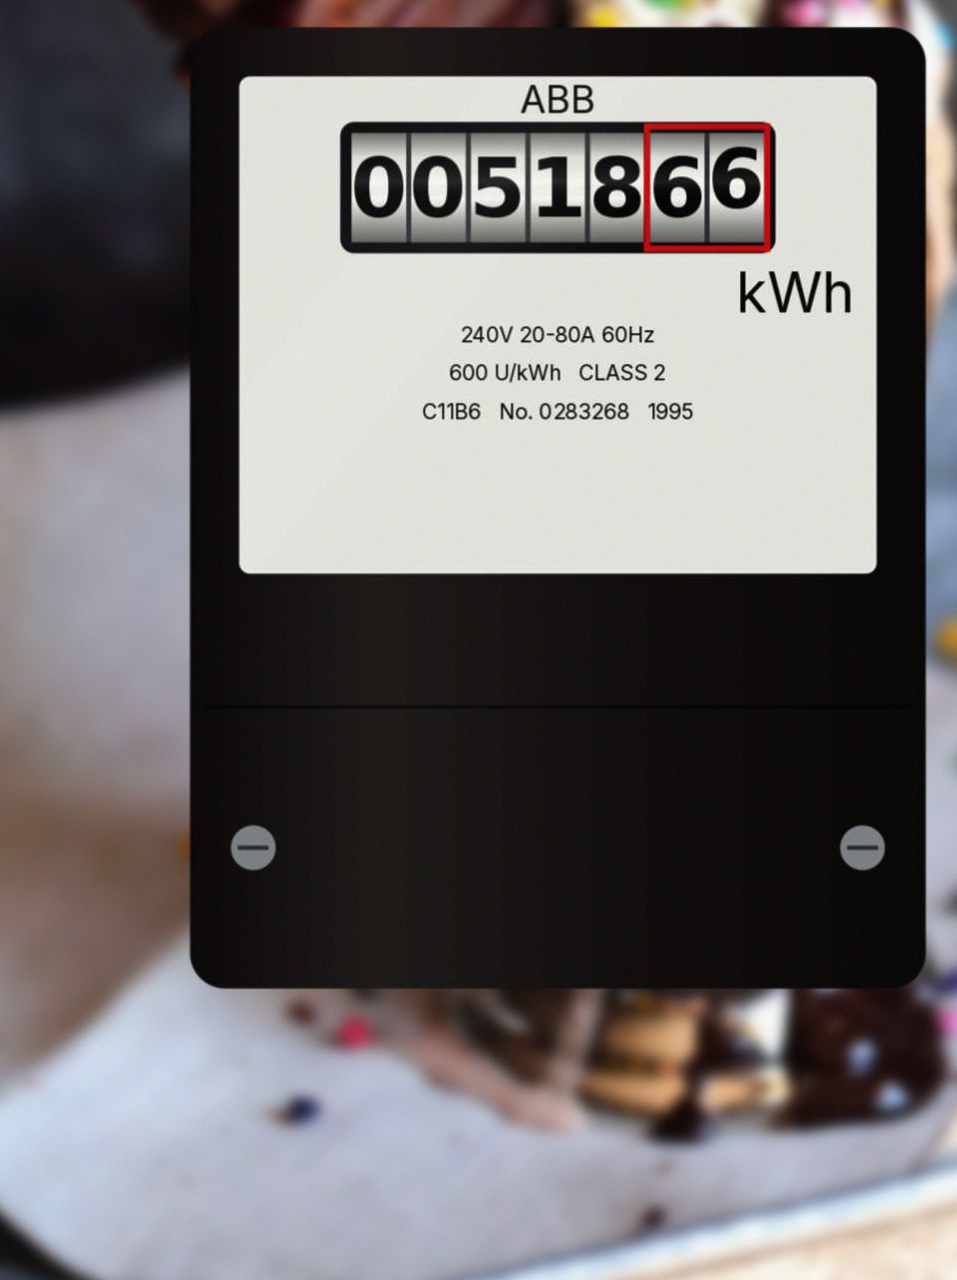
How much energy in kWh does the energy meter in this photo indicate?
518.66 kWh
